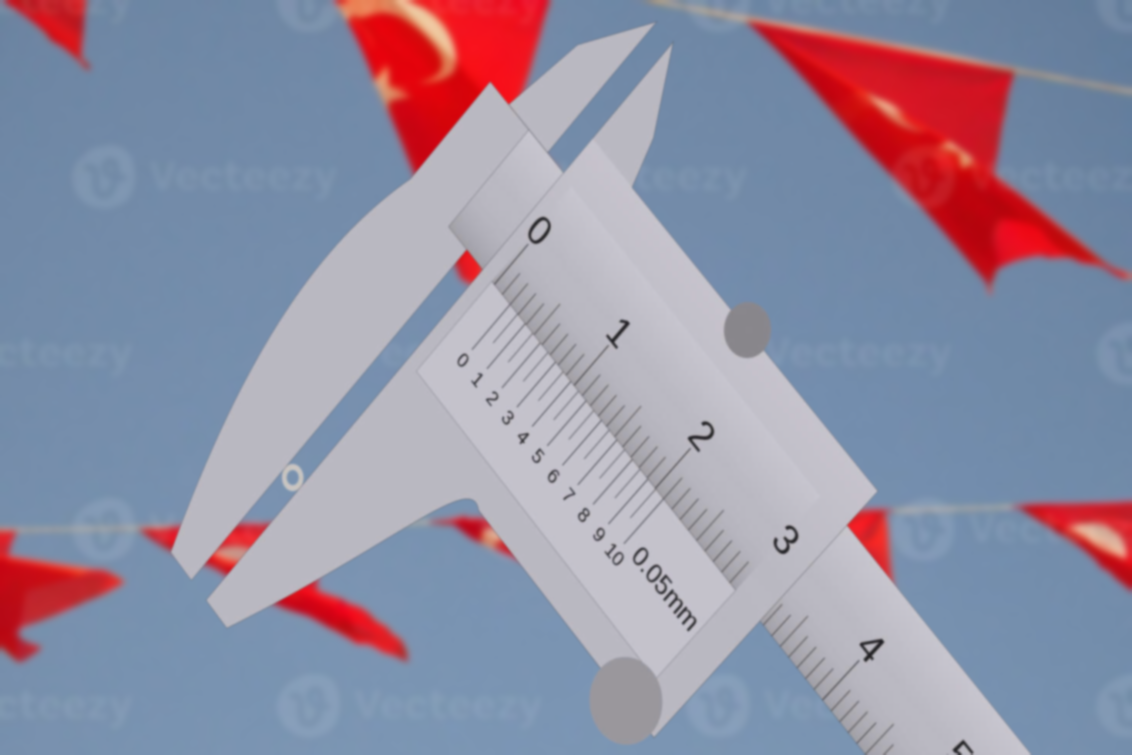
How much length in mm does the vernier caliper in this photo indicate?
2.0 mm
